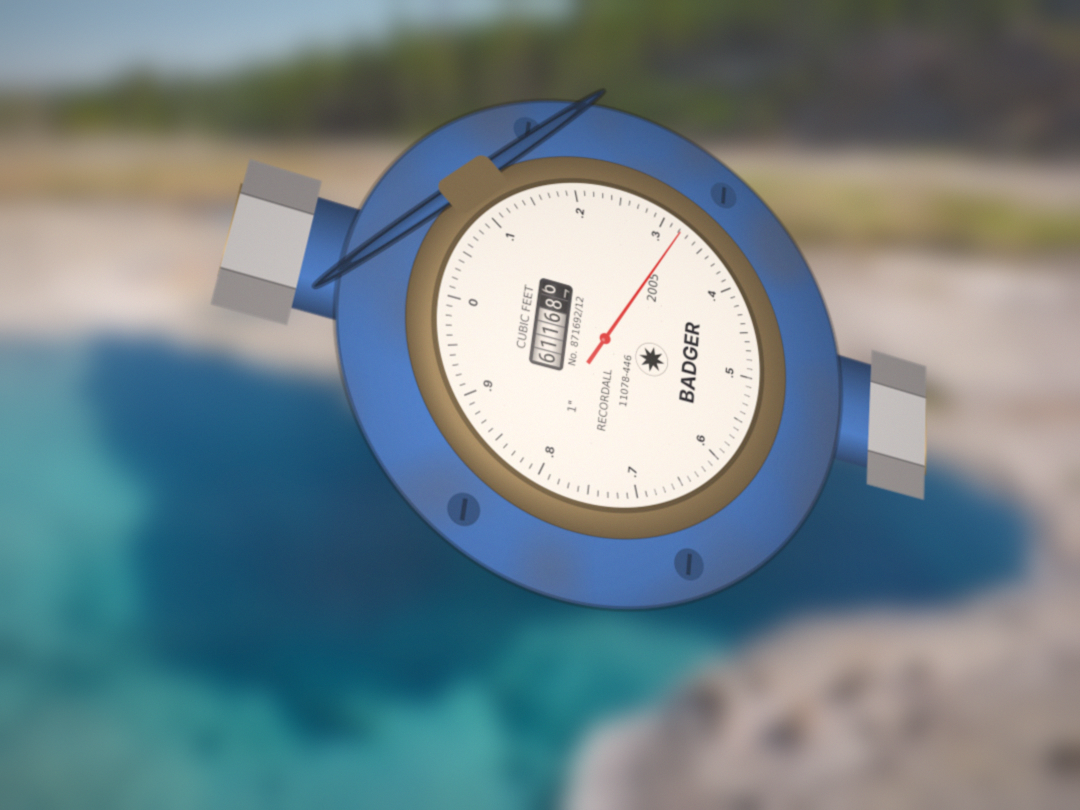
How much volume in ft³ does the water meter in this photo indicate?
611686.32 ft³
